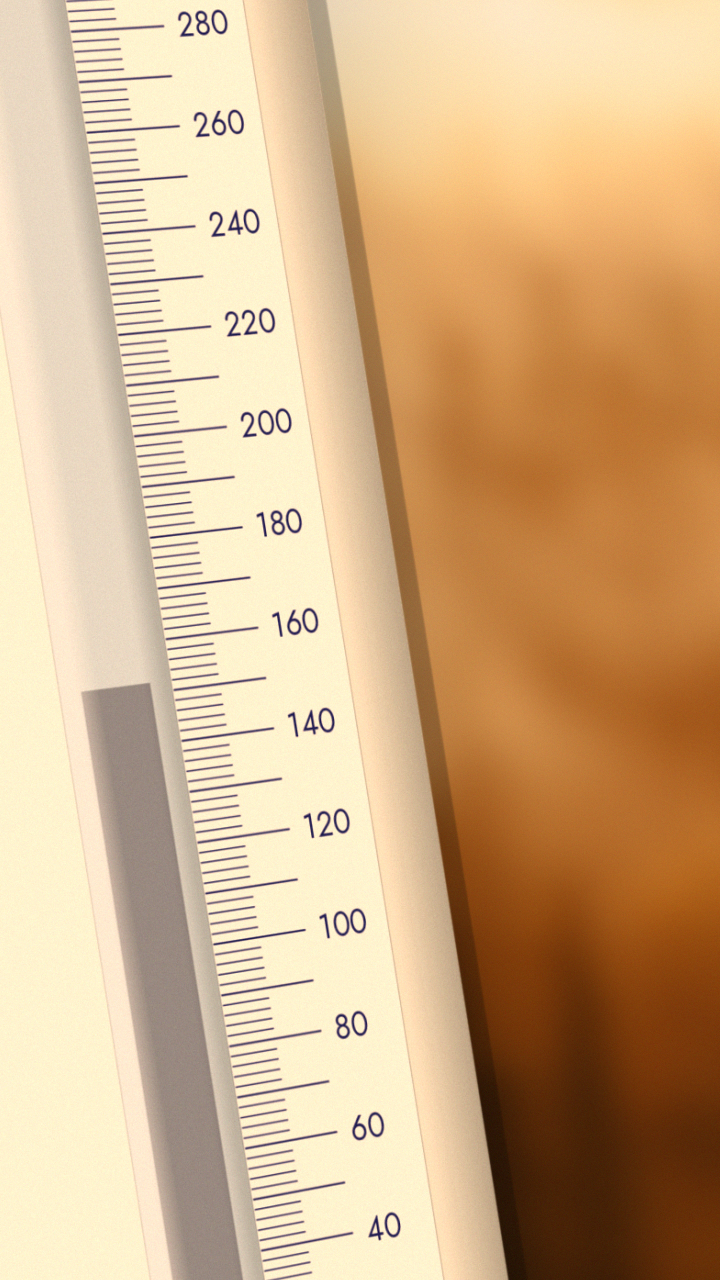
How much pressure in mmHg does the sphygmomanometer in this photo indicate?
152 mmHg
